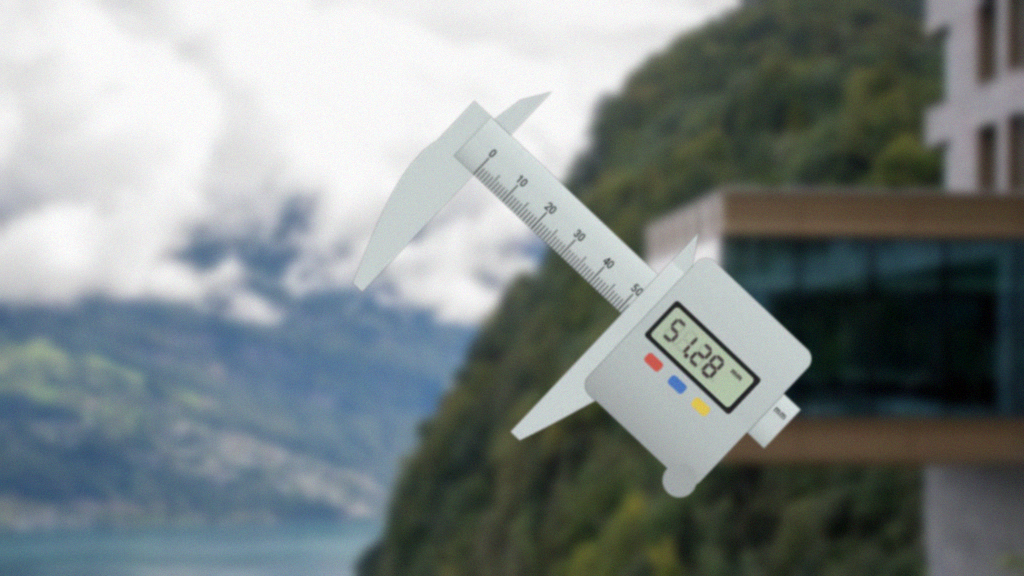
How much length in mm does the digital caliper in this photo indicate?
51.28 mm
